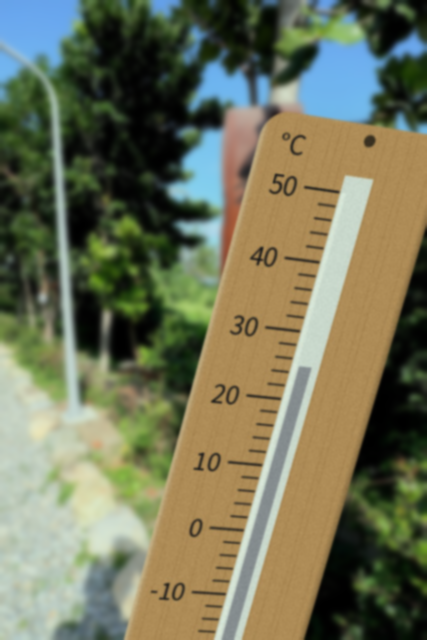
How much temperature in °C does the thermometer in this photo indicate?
25 °C
